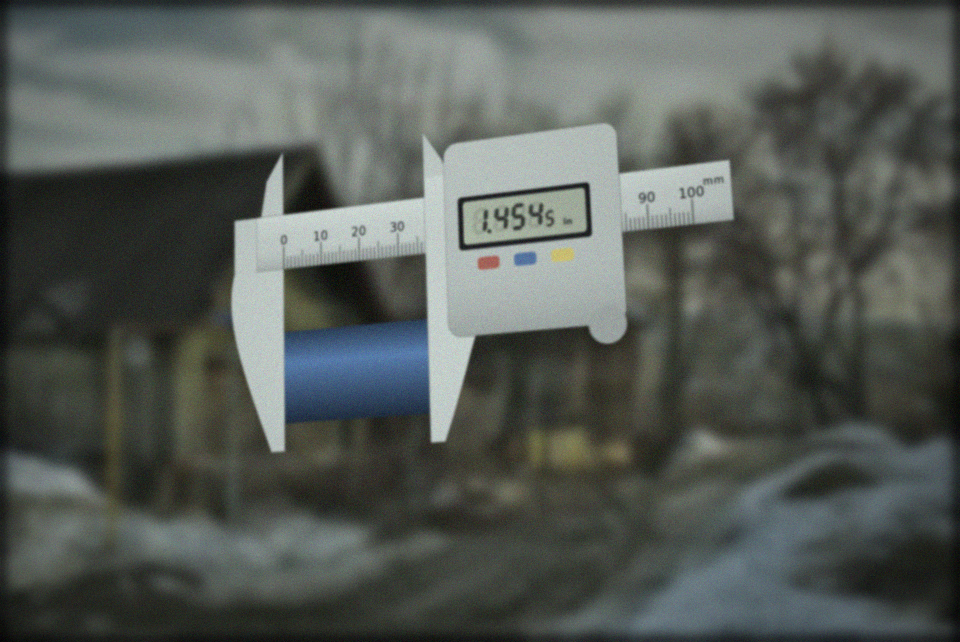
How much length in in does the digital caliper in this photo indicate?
1.4545 in
